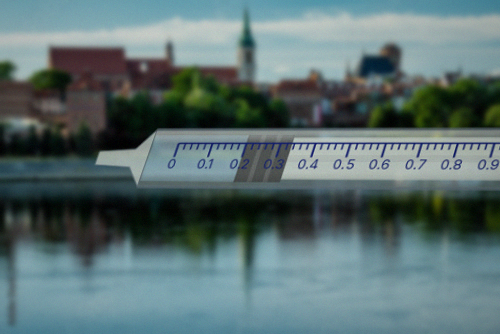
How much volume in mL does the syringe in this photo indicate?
0.2 mL
